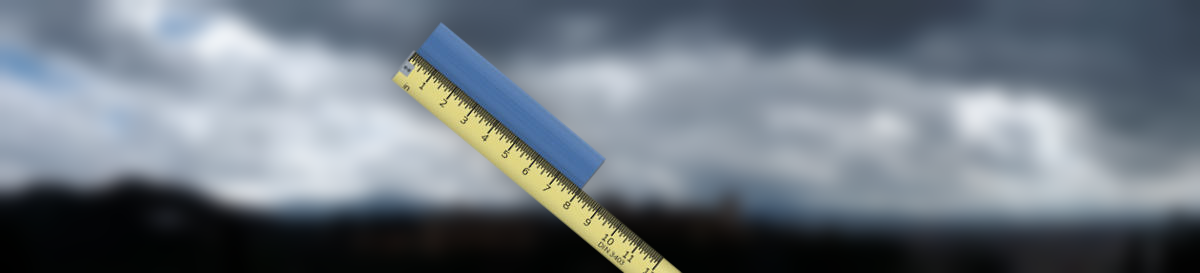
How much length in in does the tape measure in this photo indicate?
8 in
